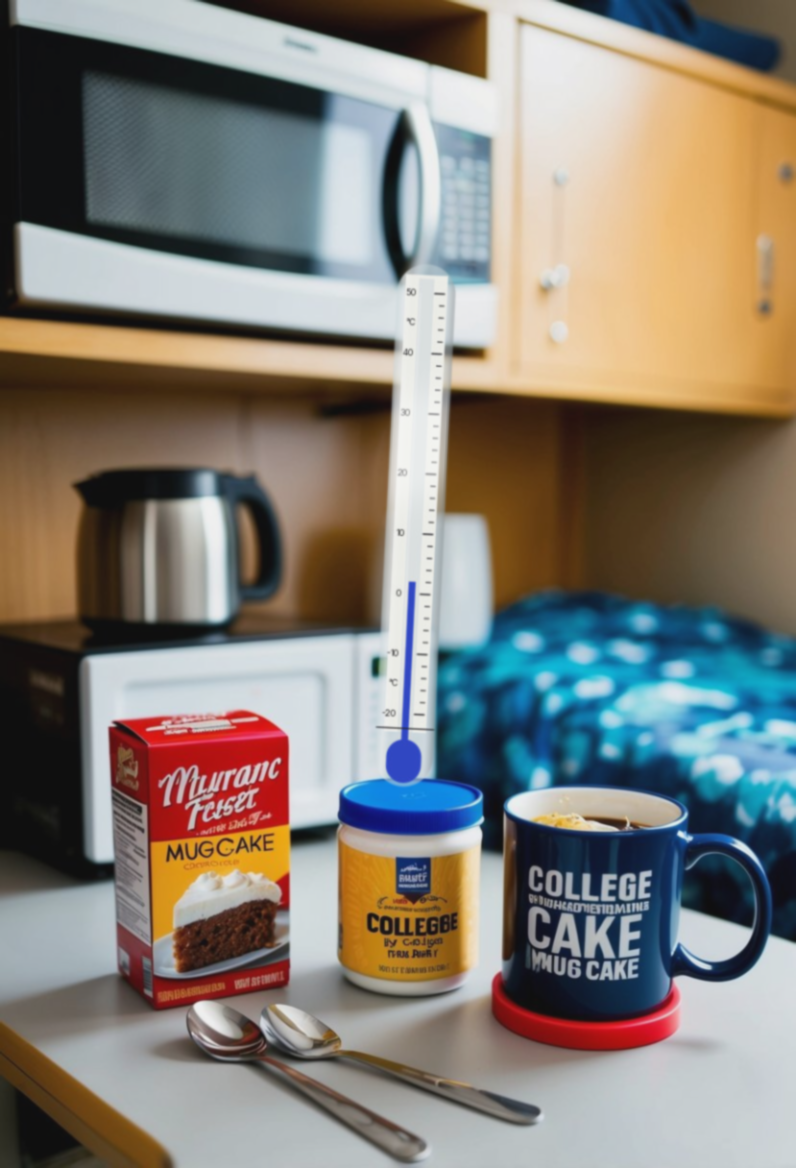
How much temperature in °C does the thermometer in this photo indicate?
2 °C
